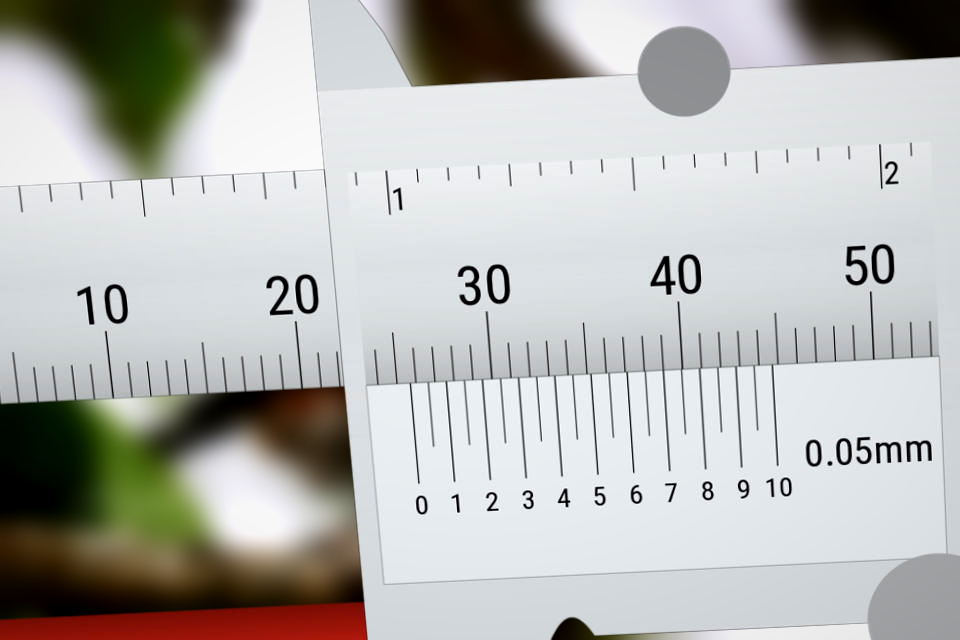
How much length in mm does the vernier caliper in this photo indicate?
25.7 mm
